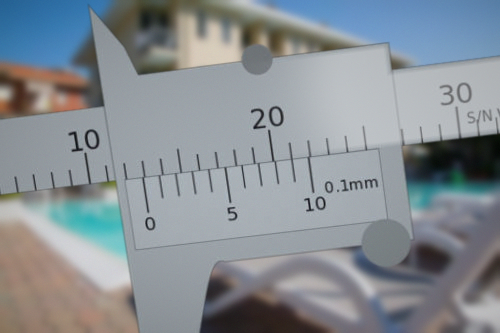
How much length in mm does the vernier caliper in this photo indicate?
12.9 mm
